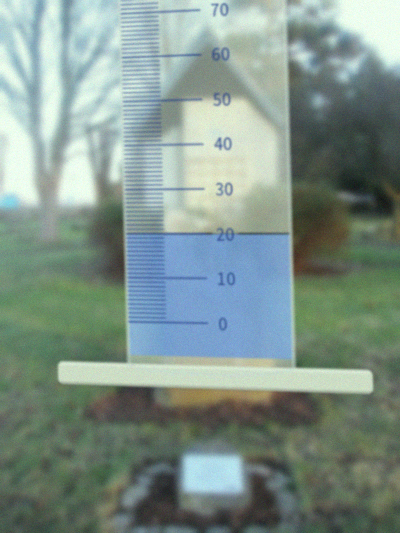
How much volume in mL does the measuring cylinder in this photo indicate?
20 mL
